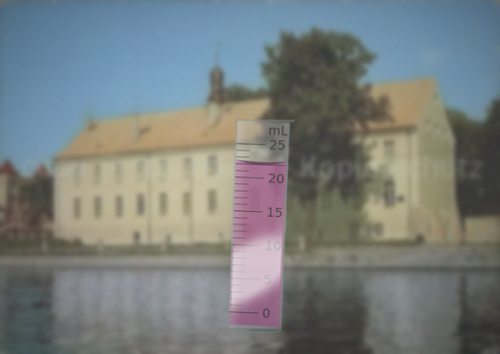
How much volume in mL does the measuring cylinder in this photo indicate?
22 mL
